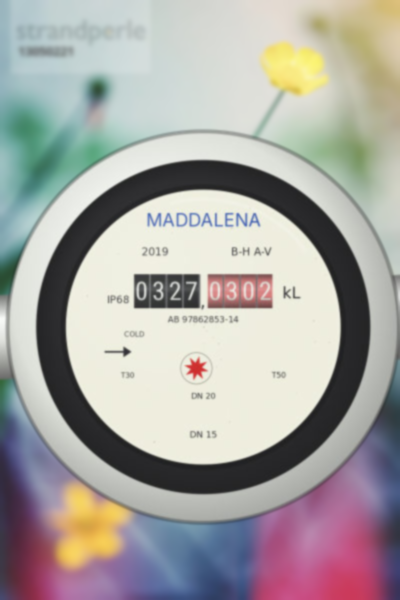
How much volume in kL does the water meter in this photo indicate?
327.0302 kL
